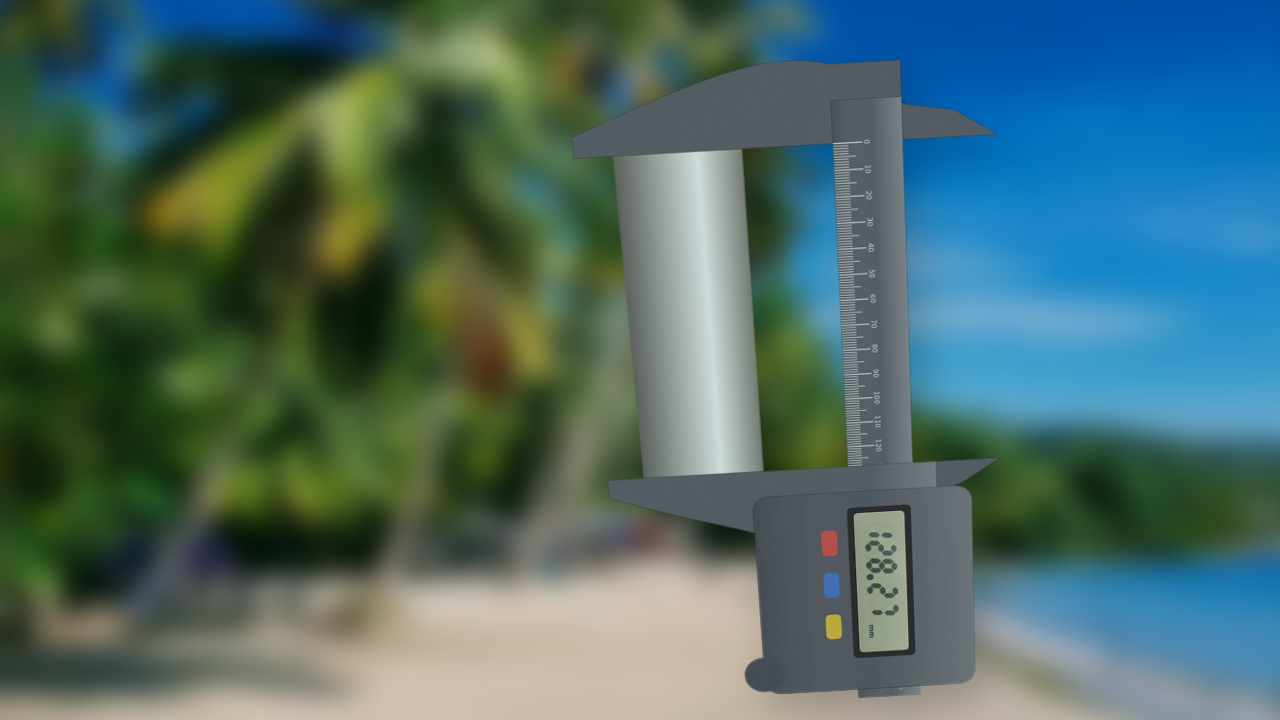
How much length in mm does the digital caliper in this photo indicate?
128.27 mm
